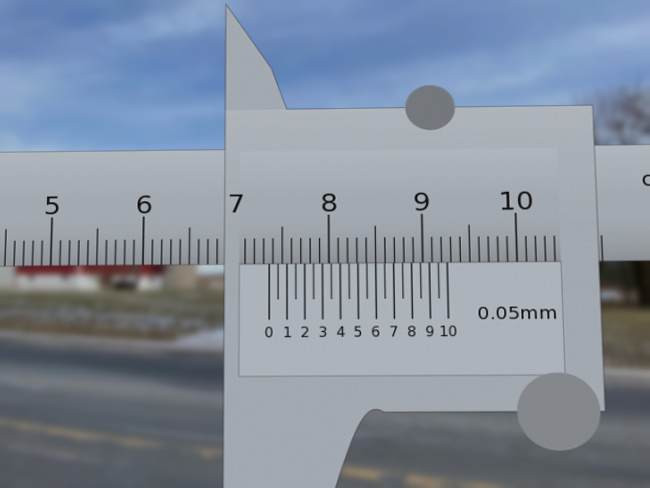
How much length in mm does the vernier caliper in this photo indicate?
73.6 mm
